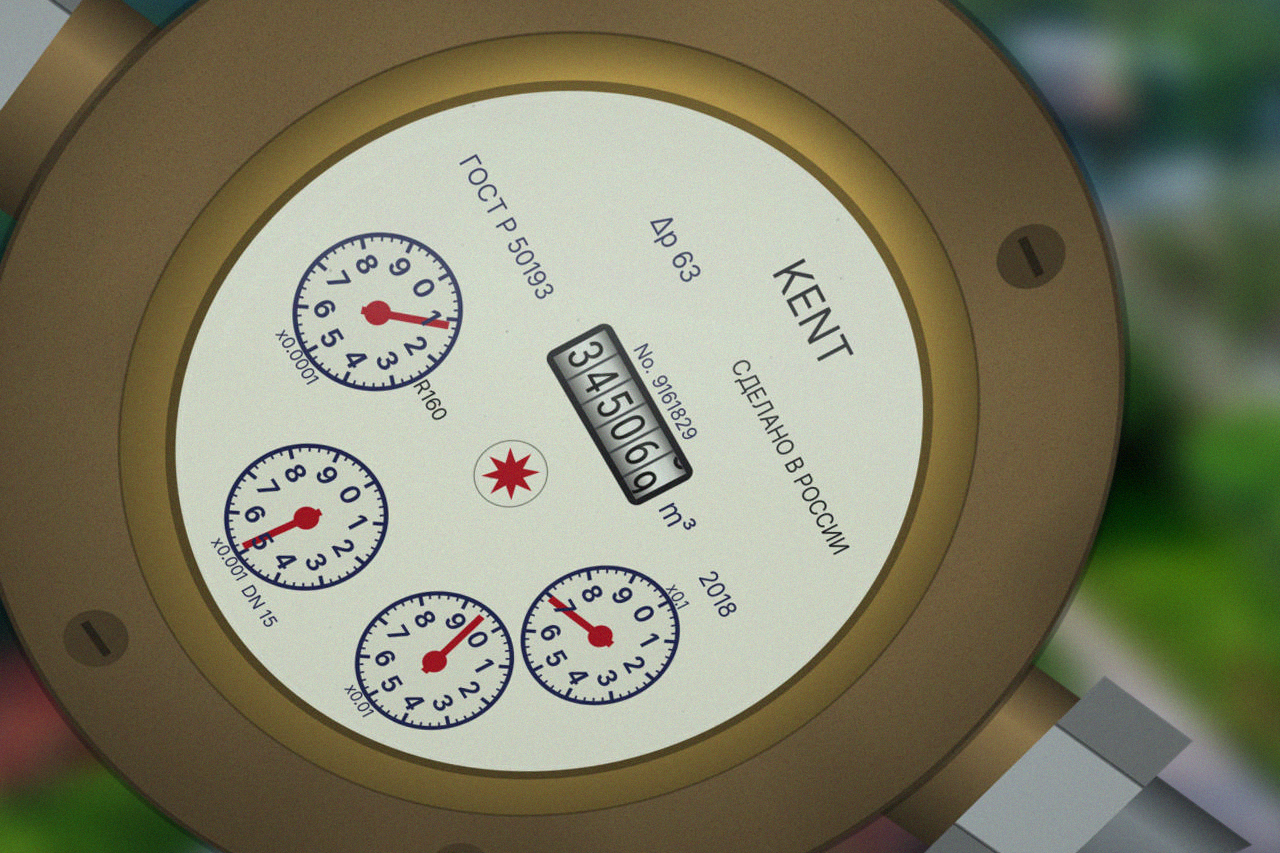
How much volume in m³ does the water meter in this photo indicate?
345068.6951 m³
